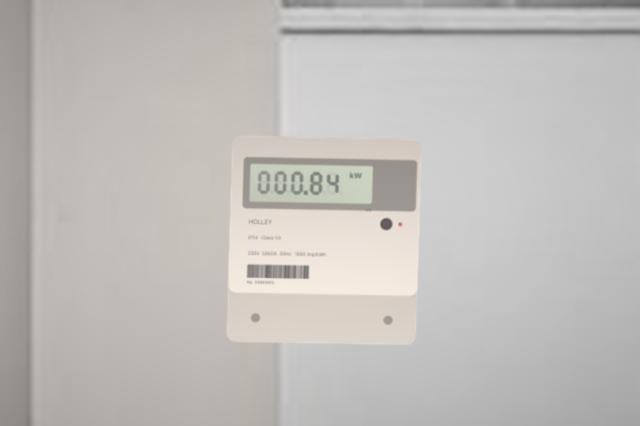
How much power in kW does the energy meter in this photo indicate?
0.84 kW
